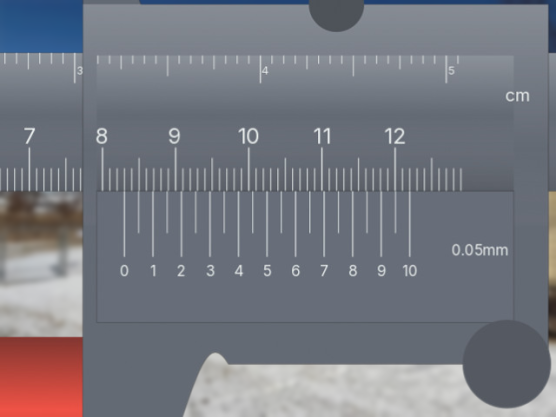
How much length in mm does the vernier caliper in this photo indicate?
83.0 mm
